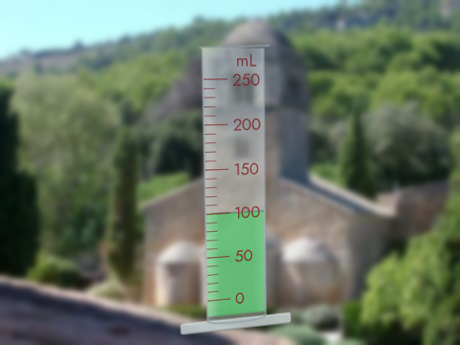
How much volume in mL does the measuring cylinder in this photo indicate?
100 mL
